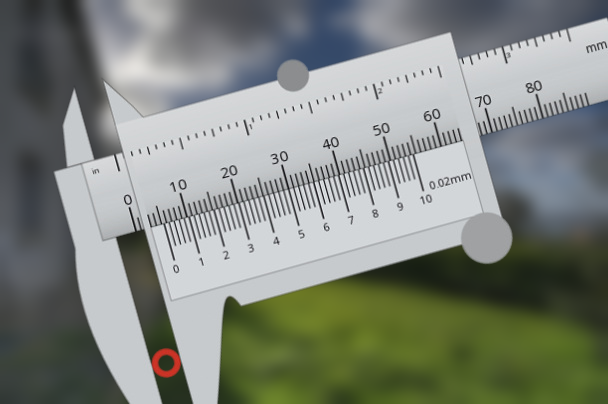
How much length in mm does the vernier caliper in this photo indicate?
5.5 mm
